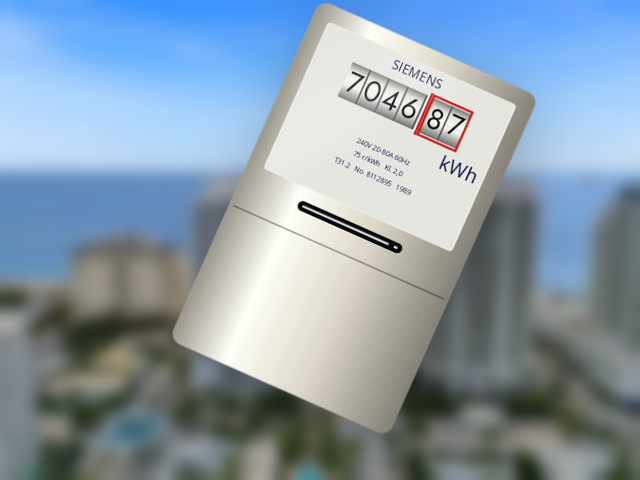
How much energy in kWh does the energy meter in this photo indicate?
7046.87 kWh
